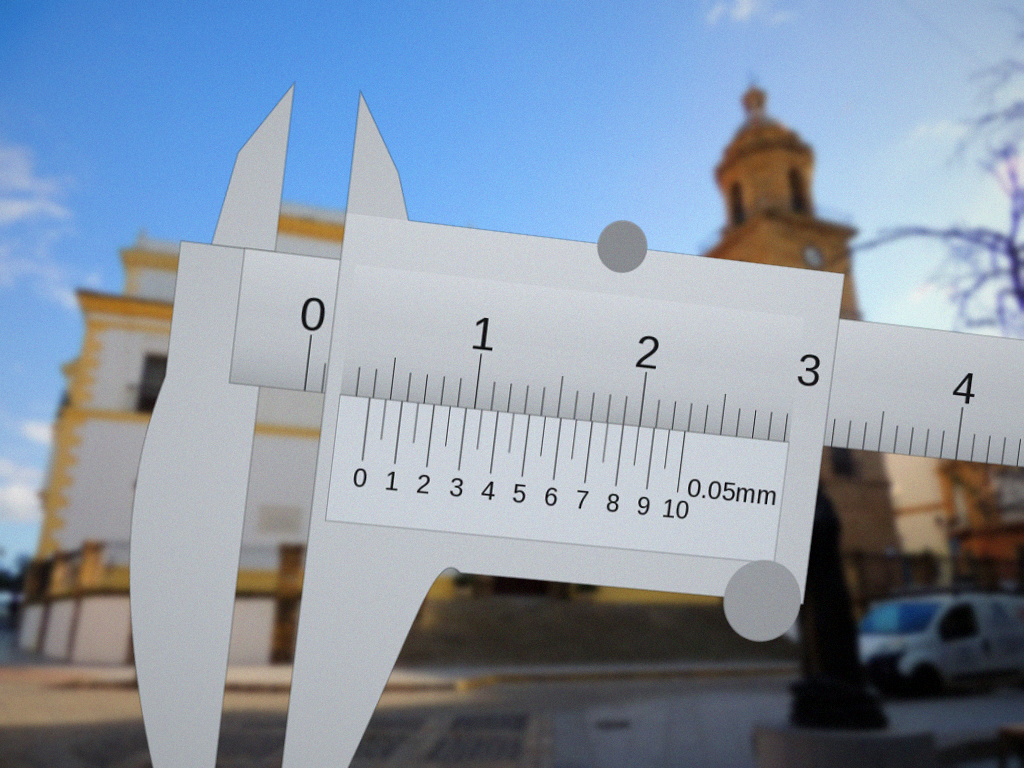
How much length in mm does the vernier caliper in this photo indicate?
3.8 mm
